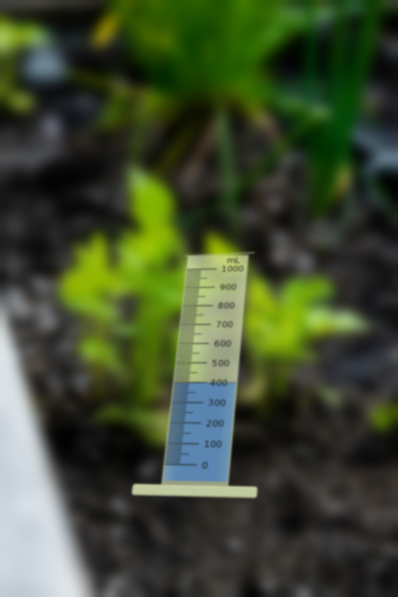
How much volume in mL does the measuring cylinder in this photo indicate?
400 mL
